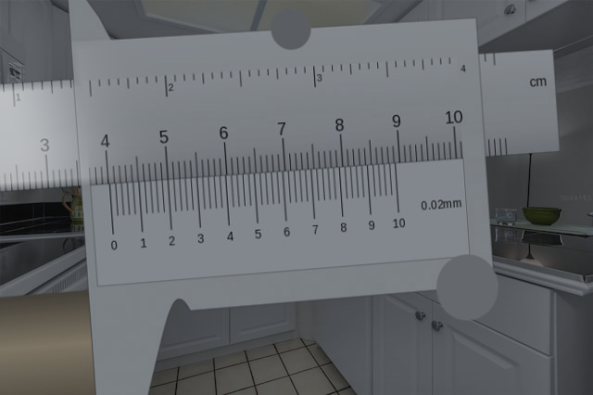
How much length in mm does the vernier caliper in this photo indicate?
40.2 mm
